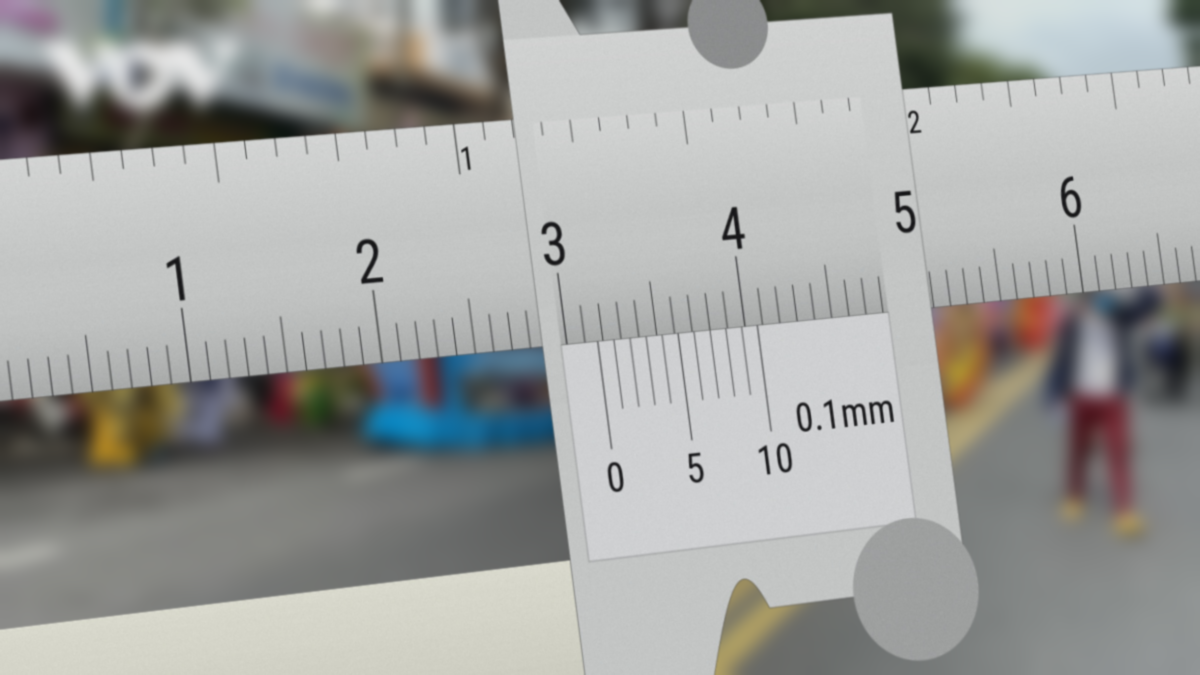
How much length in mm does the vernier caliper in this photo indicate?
31.7 mm
